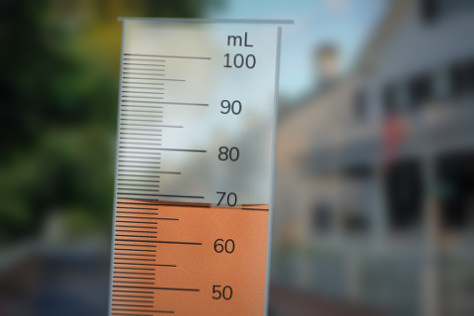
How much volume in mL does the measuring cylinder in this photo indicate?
68 mL
